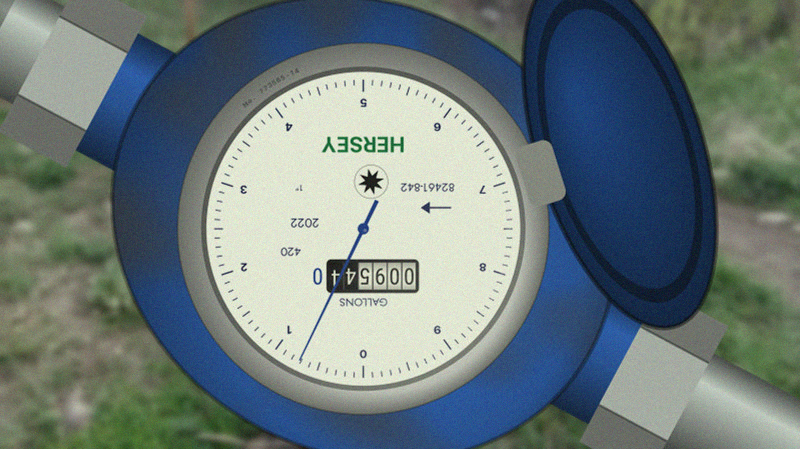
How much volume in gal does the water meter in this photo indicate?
95440.7 gal
